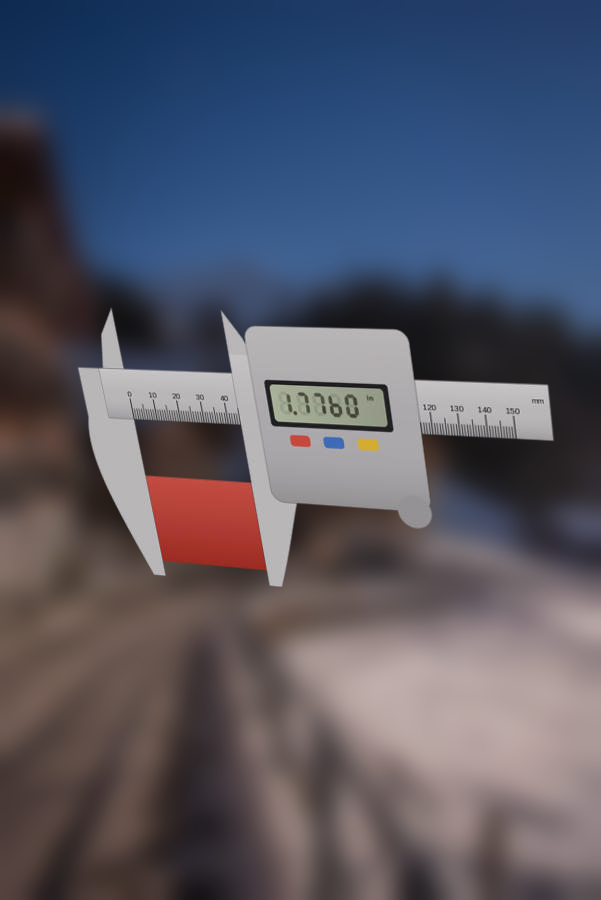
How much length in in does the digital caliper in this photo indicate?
1.7760 in
